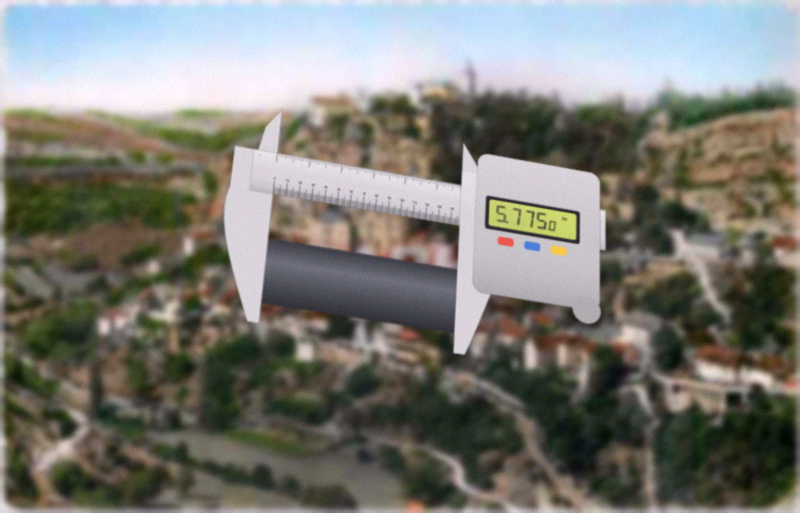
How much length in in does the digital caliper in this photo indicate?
5.7750 in
